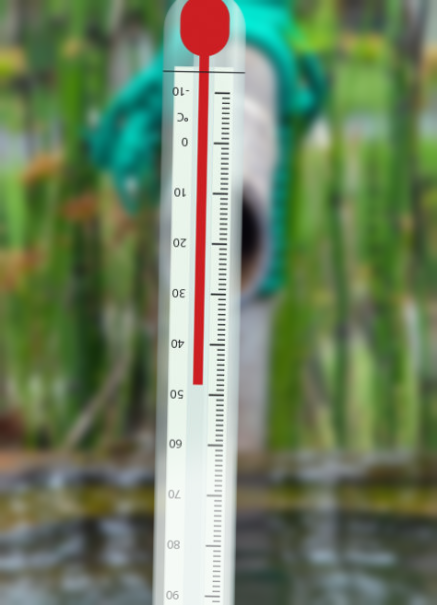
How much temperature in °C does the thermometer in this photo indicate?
48 °C
